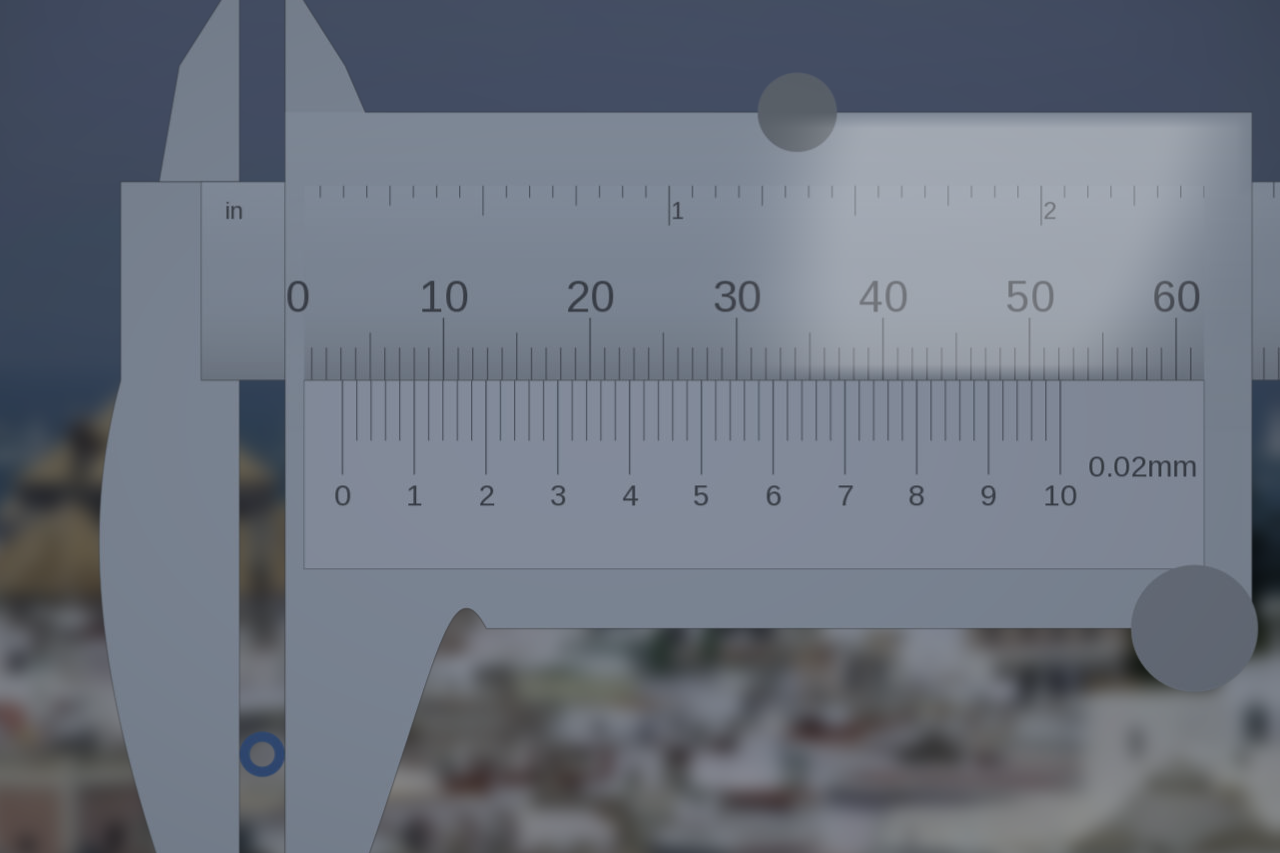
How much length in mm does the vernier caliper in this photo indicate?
3.1 mm
